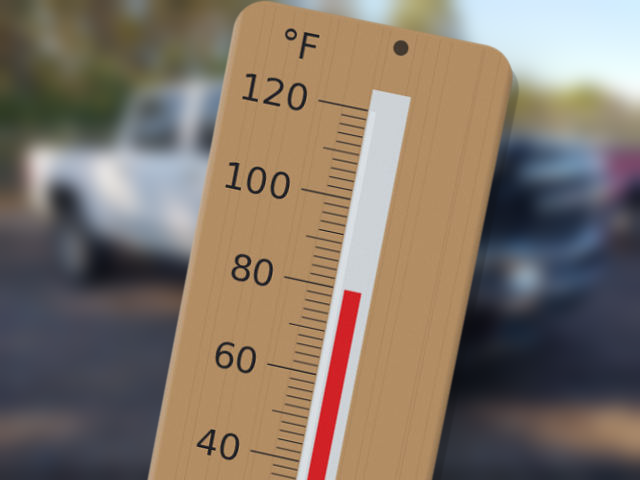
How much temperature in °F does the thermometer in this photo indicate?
80 °F
